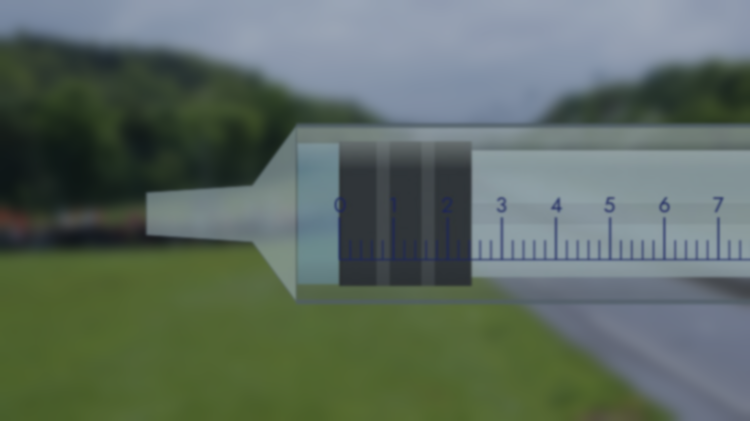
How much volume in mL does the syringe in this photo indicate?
0 mL
